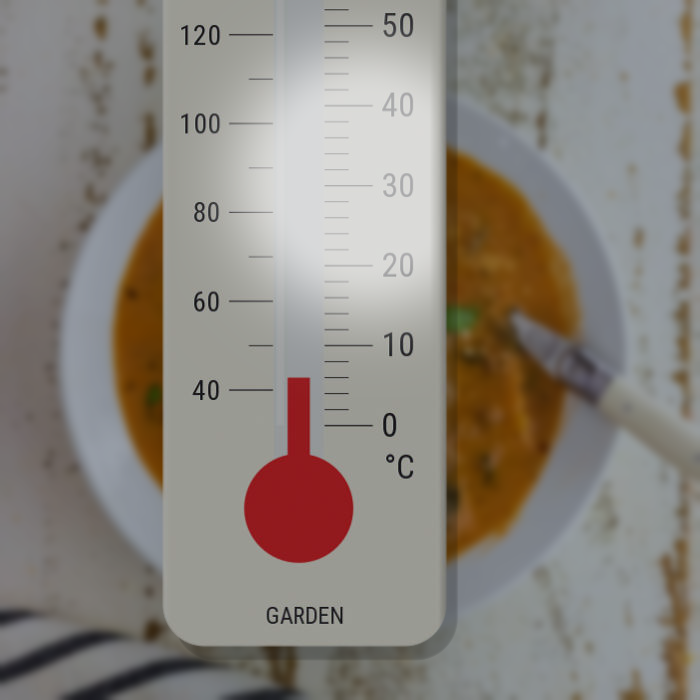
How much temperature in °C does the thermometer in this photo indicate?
6 °C
